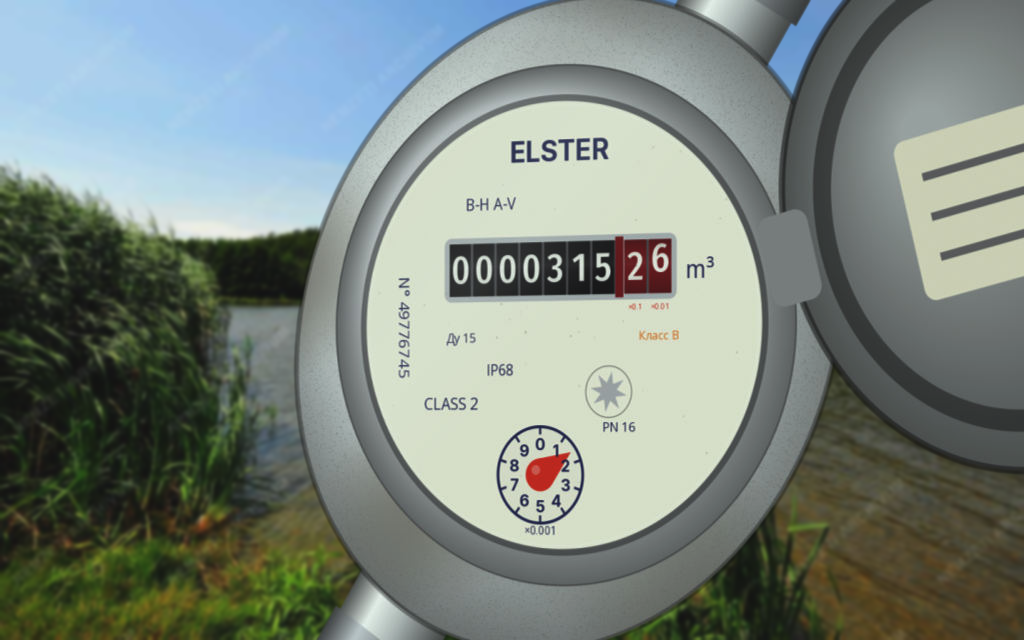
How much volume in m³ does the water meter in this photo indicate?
315.261 m³
